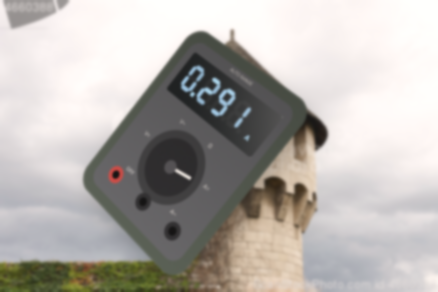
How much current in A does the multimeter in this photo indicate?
0.291 A
